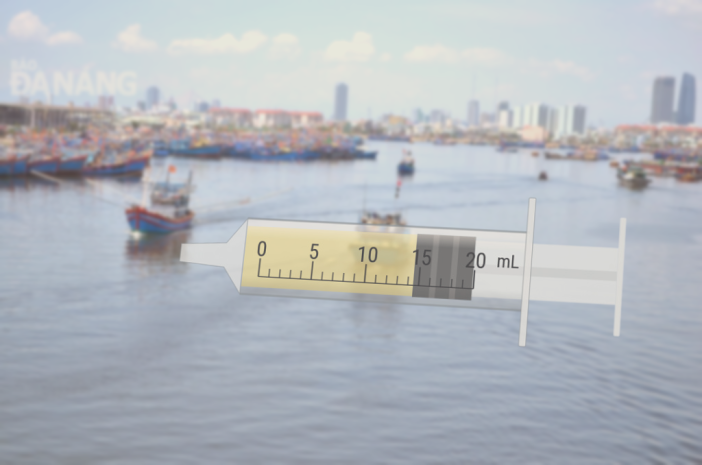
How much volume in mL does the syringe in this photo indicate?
14.5 mL
